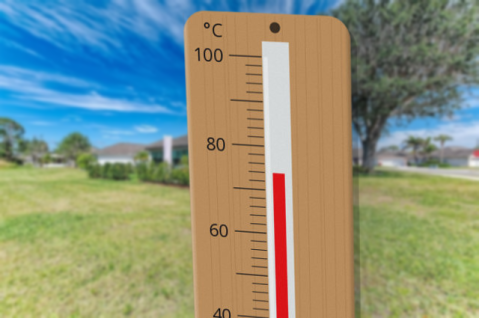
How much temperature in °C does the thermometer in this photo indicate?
74 °C
